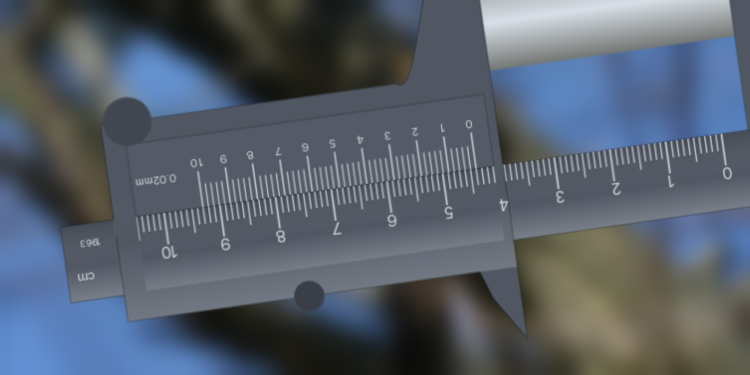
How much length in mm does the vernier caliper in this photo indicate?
44.0 mm
